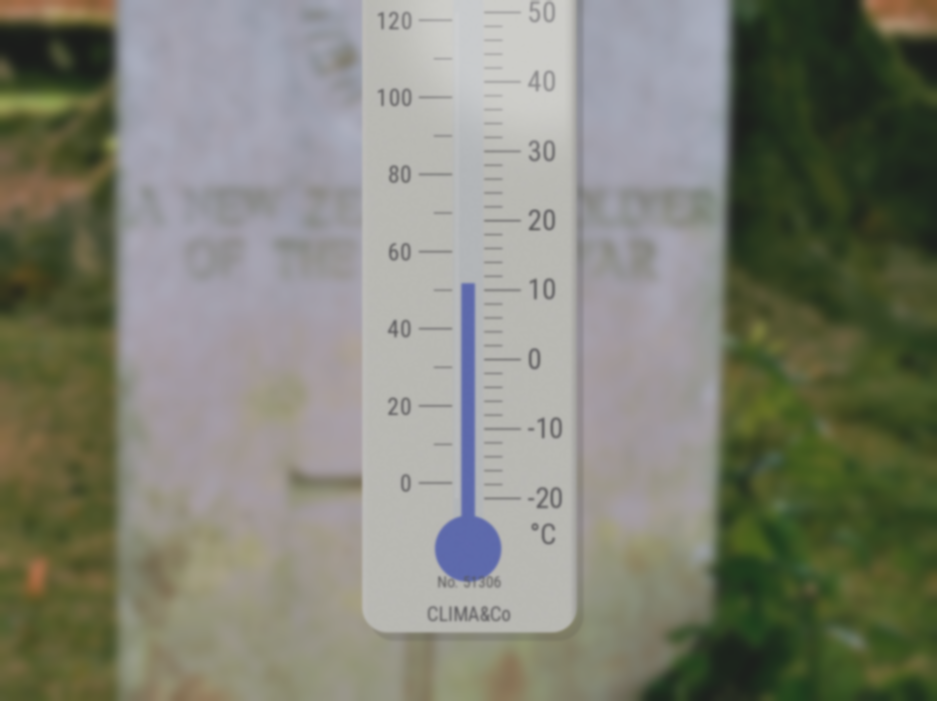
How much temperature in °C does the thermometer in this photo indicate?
11 °C
